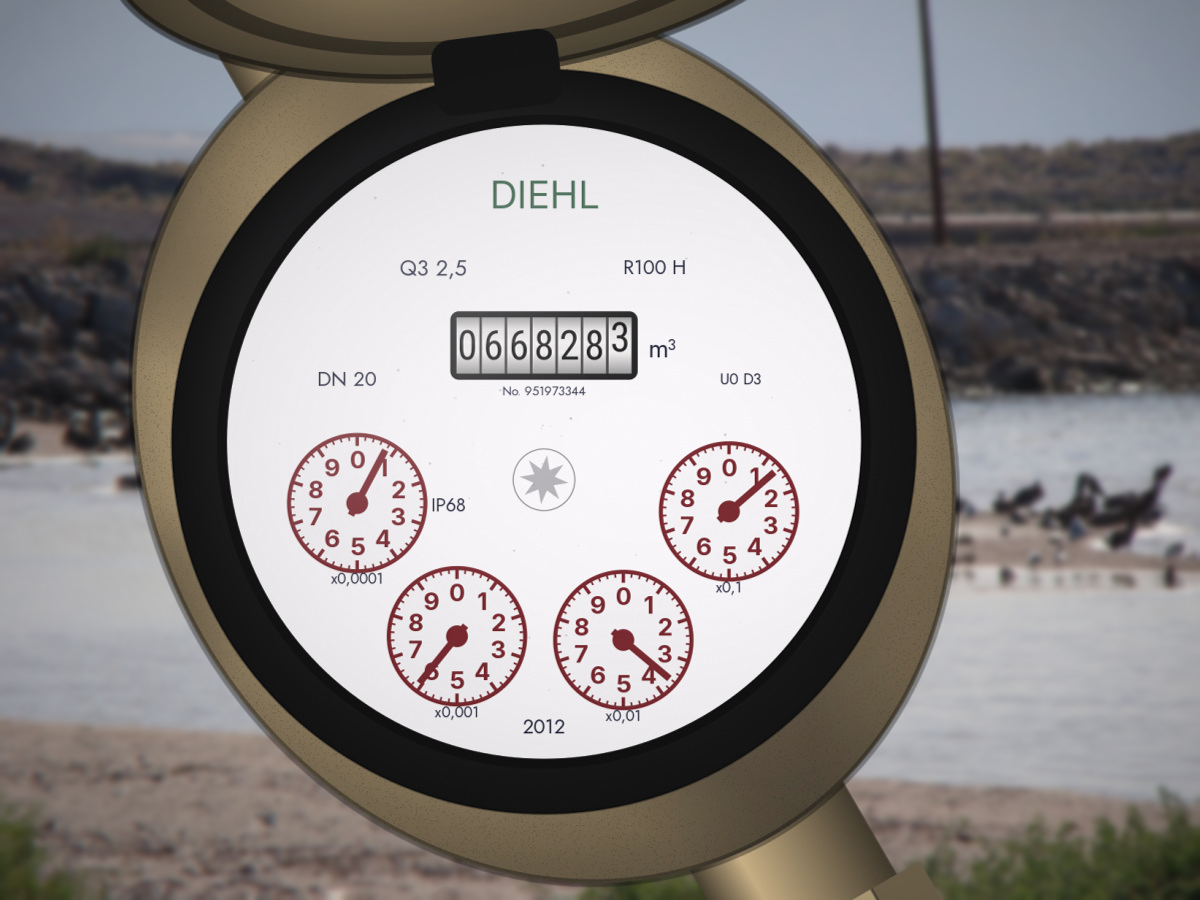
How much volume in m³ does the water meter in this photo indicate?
668283.1360 m³
